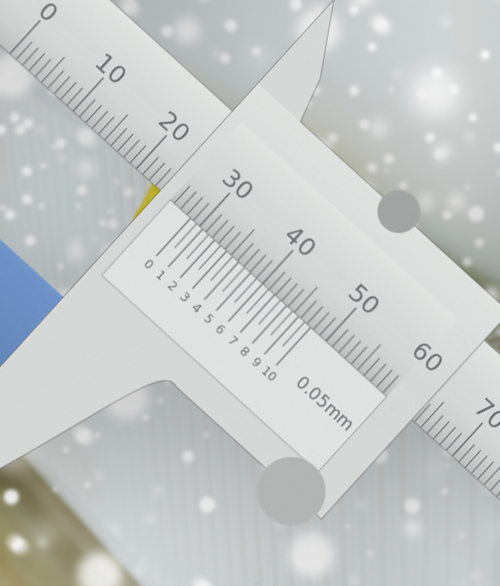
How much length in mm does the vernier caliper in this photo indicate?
28.6 mm
